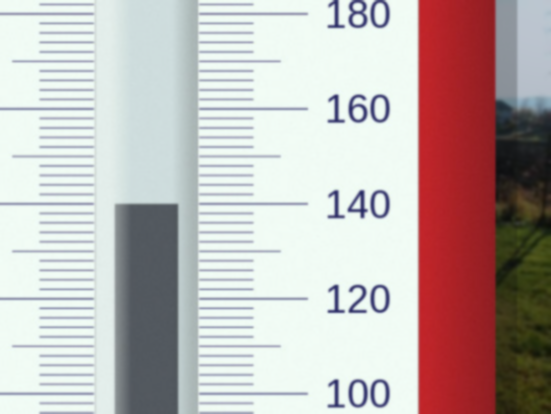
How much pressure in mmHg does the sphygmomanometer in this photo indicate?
140 mmHg
